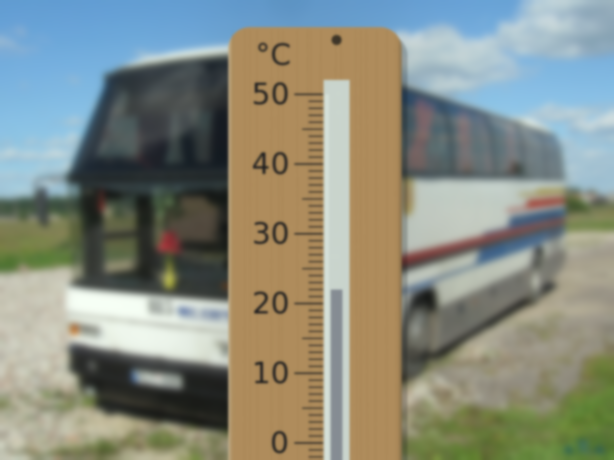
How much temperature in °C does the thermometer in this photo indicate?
22 °C
